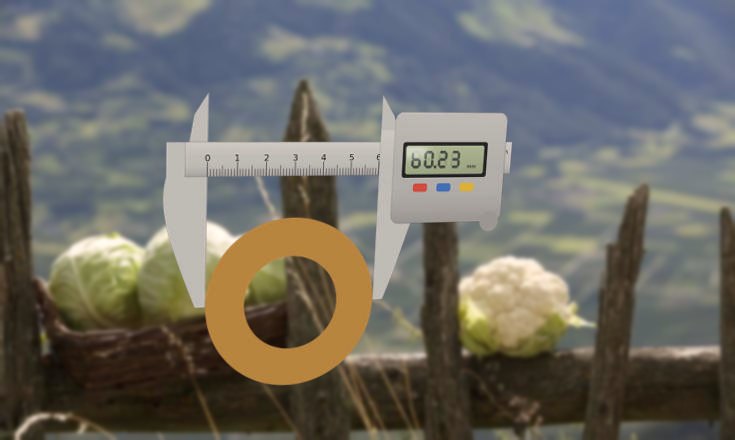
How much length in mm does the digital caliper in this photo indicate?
60.23 mm
